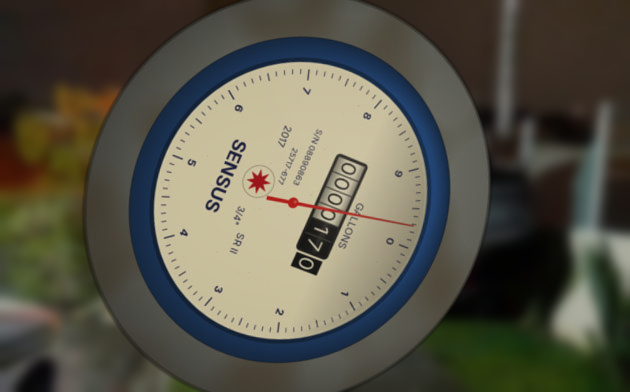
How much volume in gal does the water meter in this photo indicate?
169.7 gal
